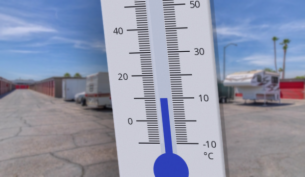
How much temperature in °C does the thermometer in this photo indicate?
10 °C
